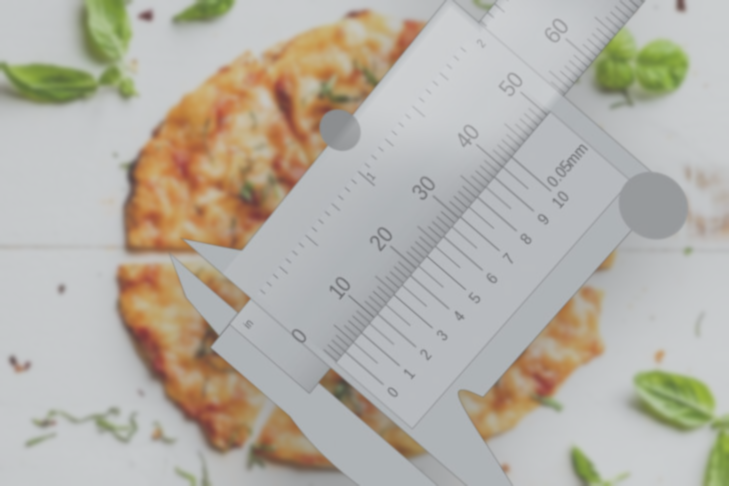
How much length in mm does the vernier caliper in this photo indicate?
3.0 mm
